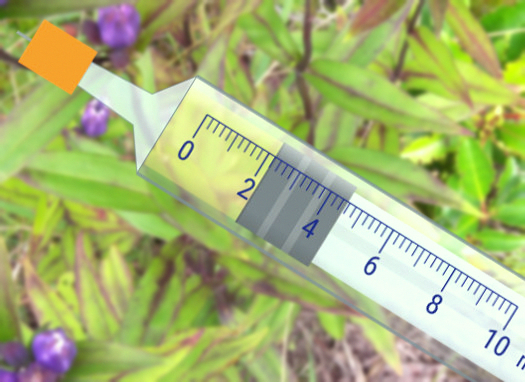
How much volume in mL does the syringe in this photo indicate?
2.2 mL
